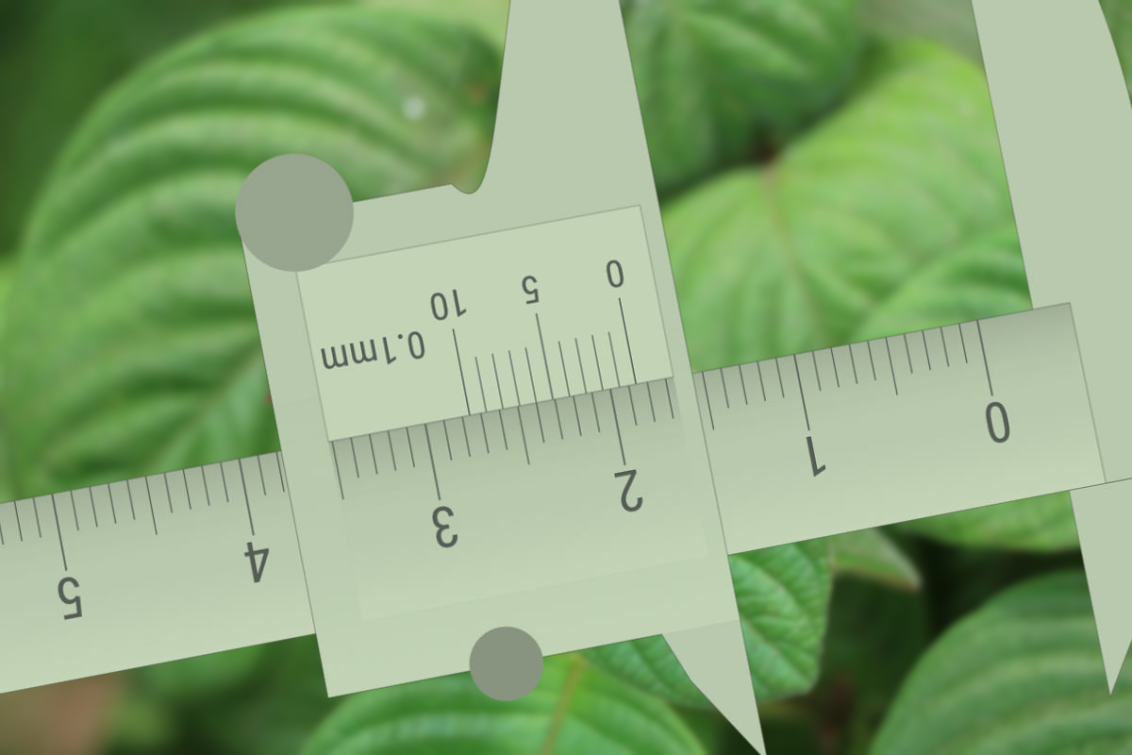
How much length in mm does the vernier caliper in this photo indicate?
18.6 mm
